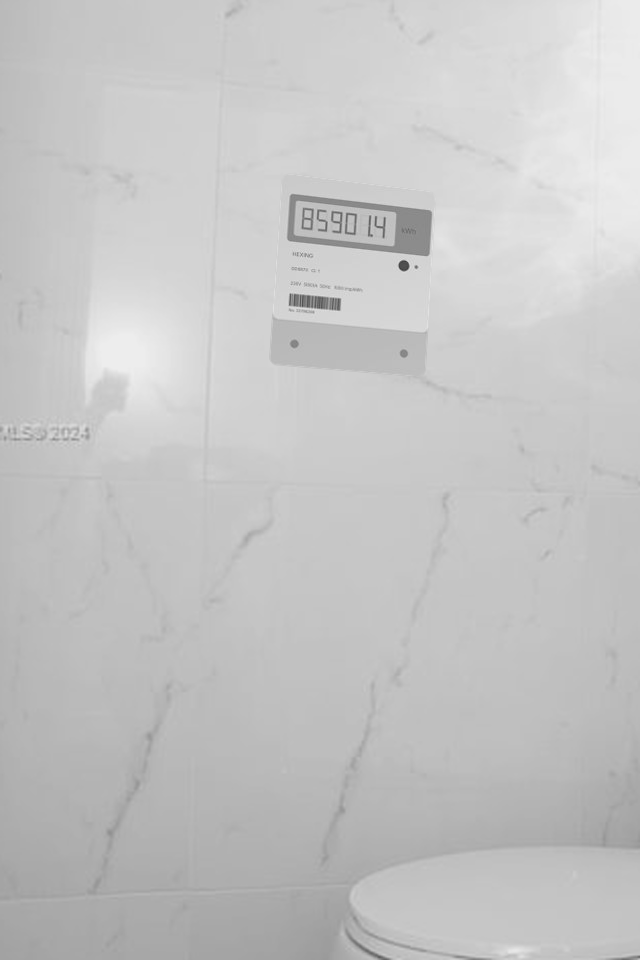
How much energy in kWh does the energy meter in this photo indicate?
85901.4 kWh
